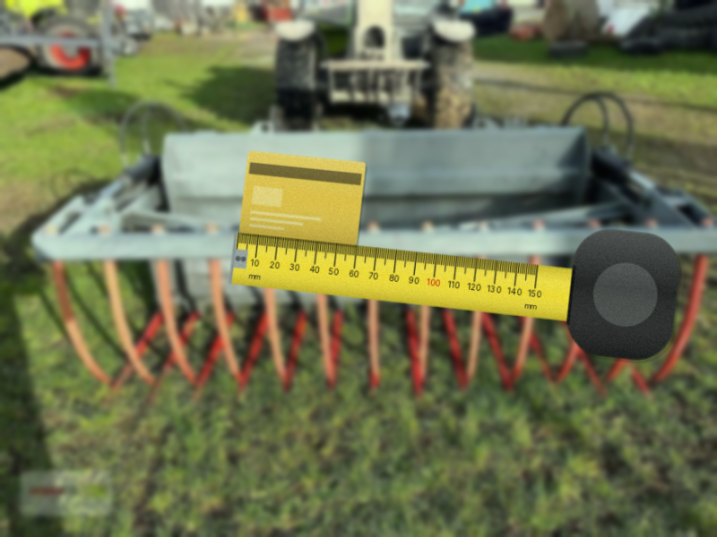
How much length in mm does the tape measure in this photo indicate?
60 mm
